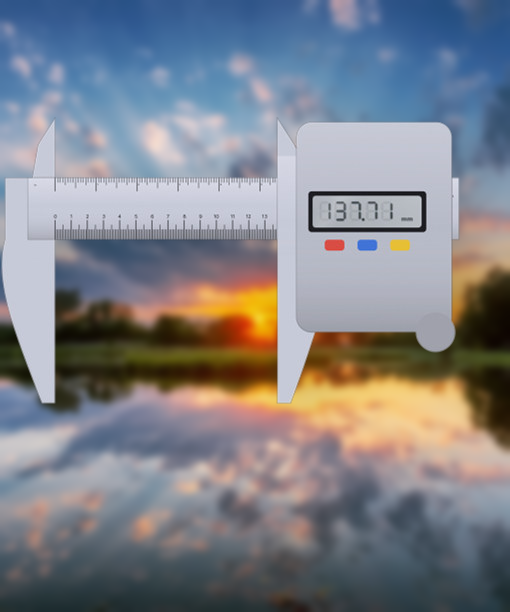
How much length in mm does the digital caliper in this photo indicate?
137.71 mm
